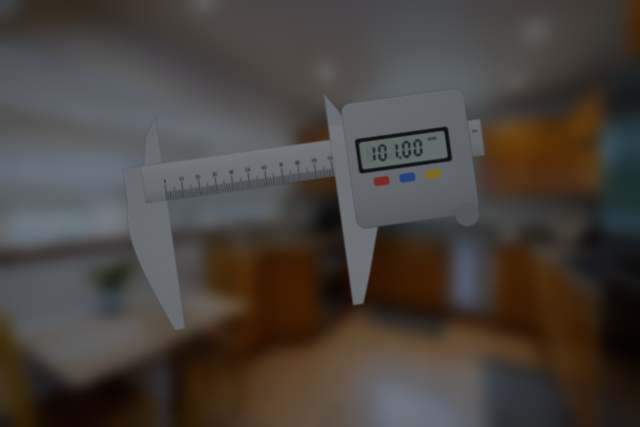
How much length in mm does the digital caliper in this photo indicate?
101.00 mm
